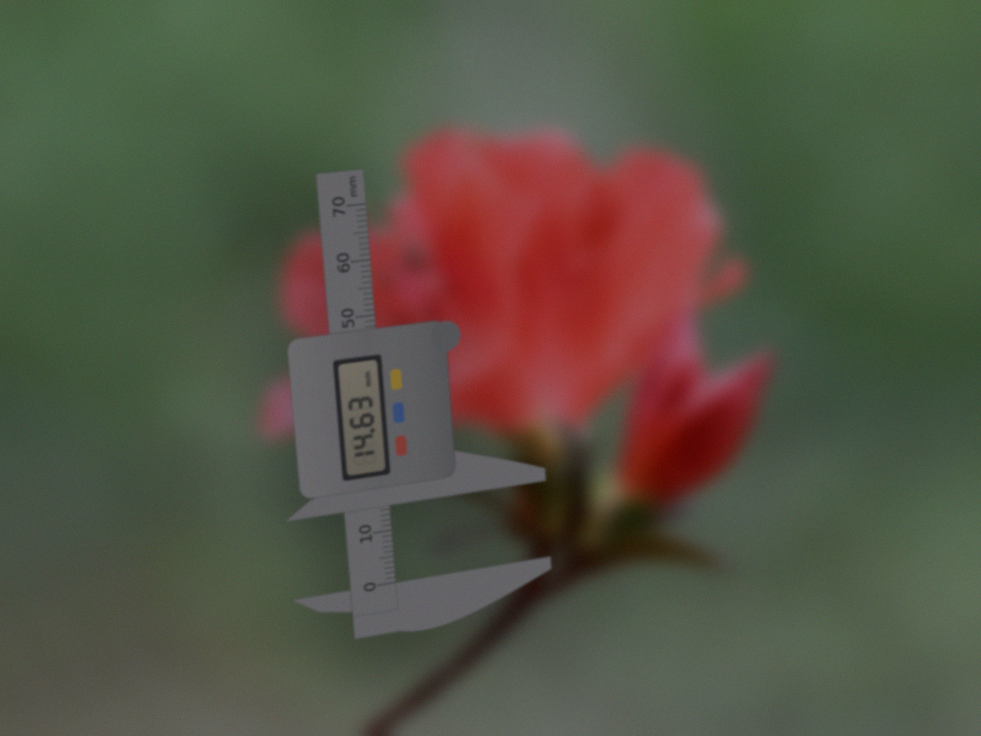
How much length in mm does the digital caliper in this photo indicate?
14.63 mm
